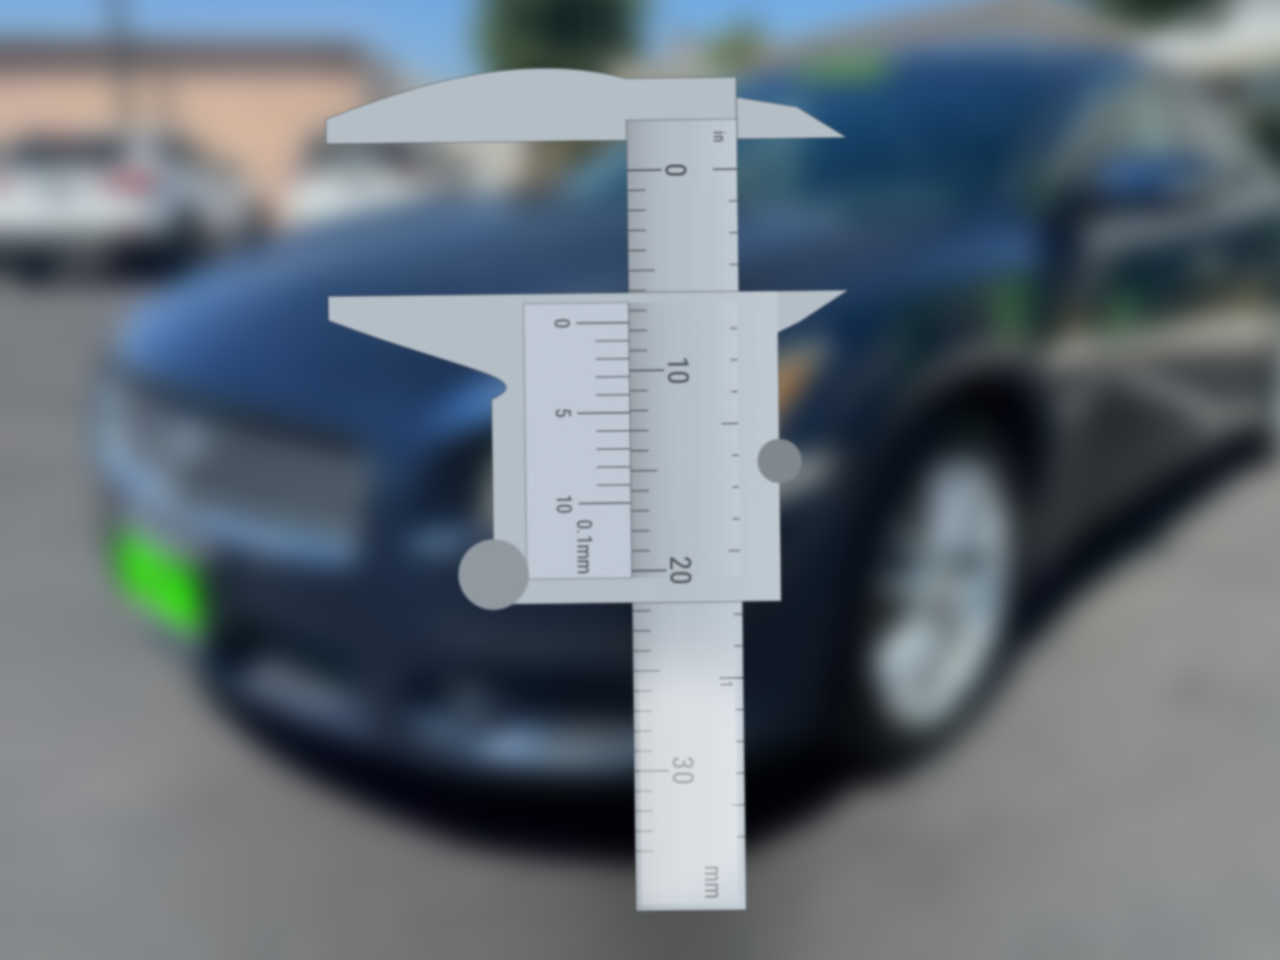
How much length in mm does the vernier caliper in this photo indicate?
7.6 mm
